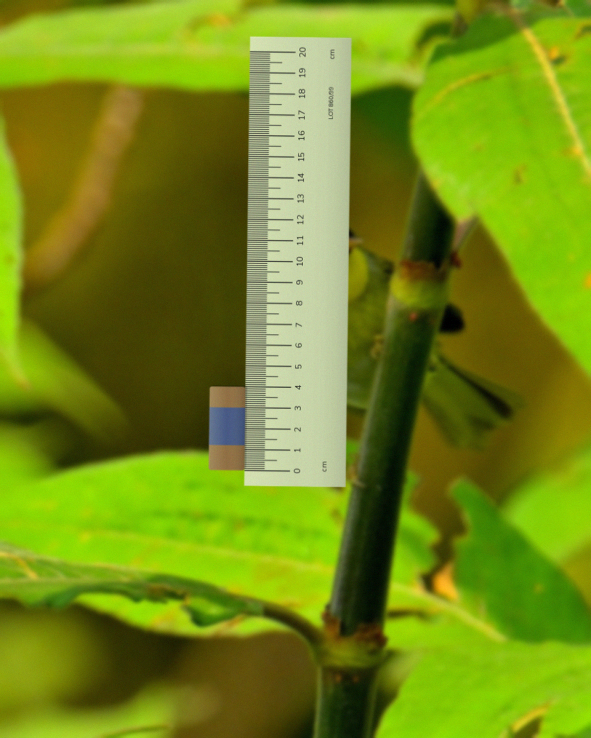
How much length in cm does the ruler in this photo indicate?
4 cm
